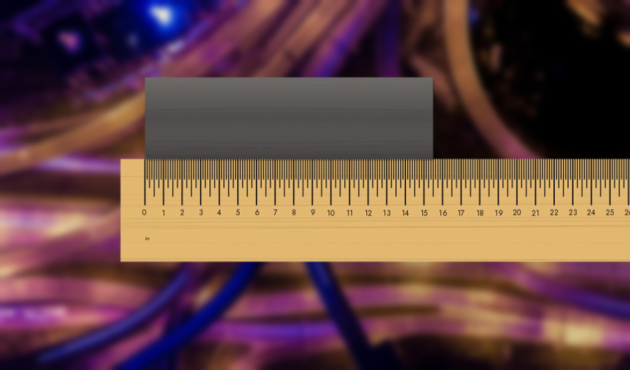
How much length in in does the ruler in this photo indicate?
15.5 in
